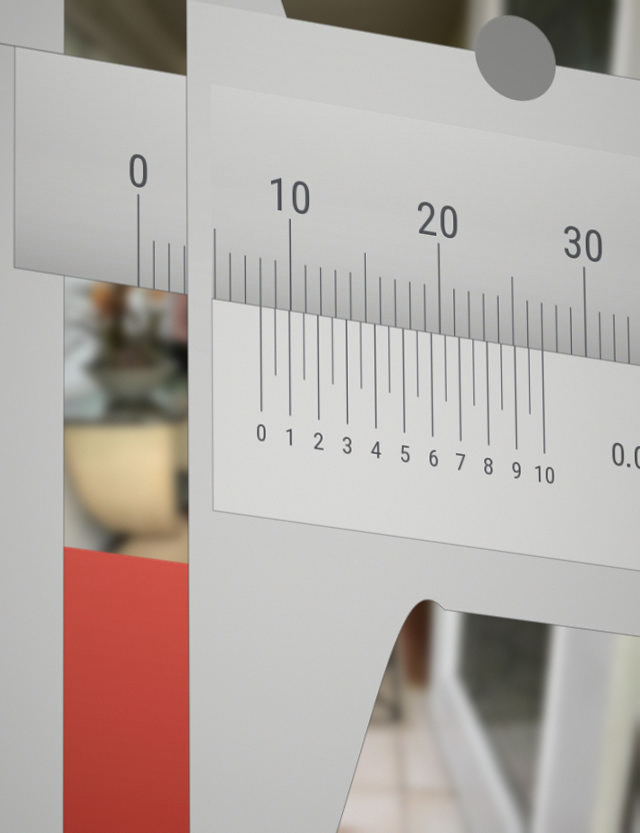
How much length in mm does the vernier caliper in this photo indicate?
8.0 mm
